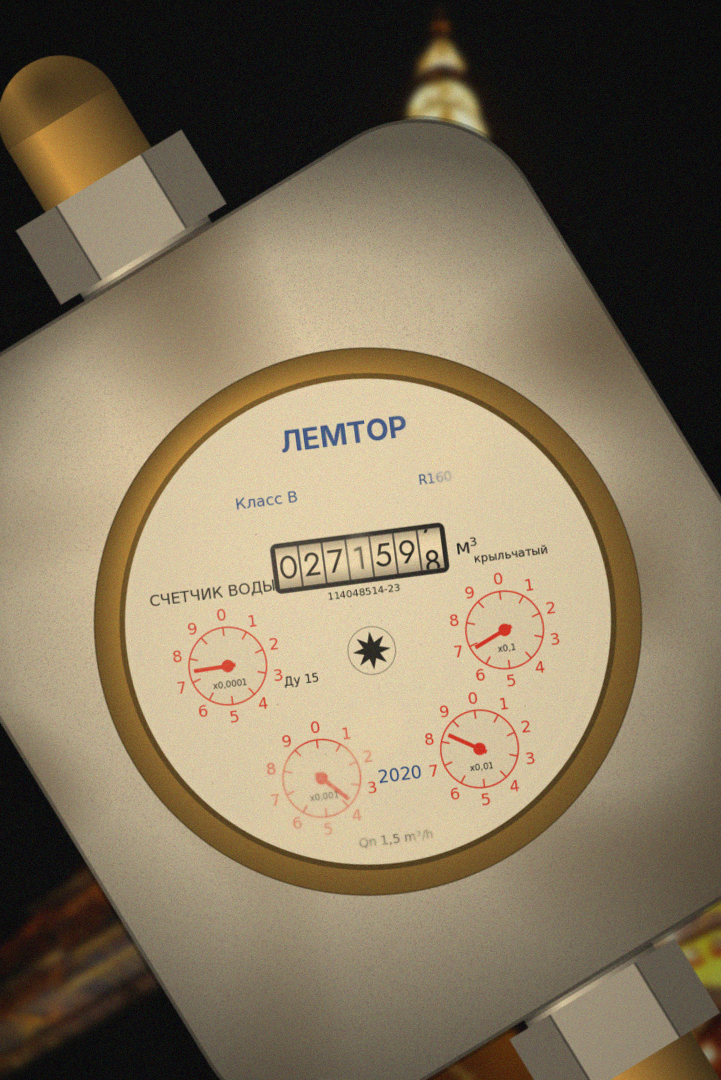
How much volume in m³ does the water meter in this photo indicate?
271597.6837 m³
